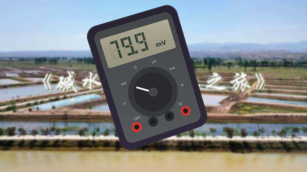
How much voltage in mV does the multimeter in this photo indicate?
79.9 mV
